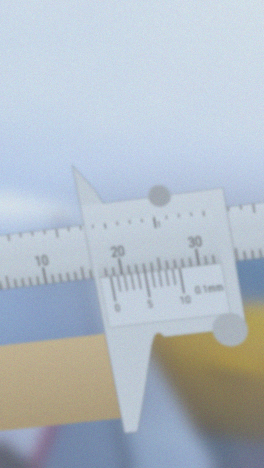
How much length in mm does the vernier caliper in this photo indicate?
18.5 mm
